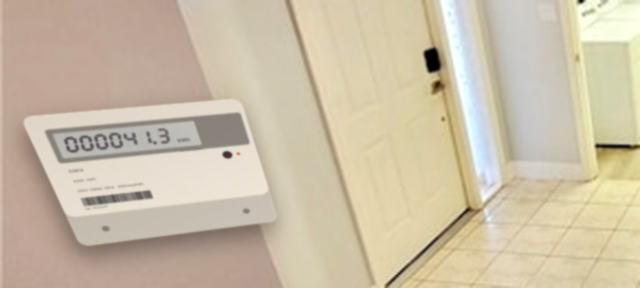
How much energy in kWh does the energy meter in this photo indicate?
41.3 kWh
